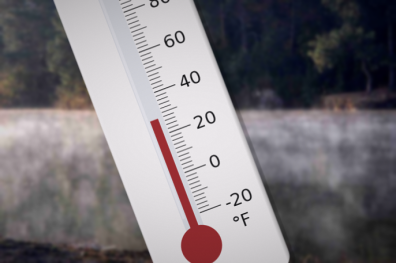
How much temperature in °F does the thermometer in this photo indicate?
28 °F
